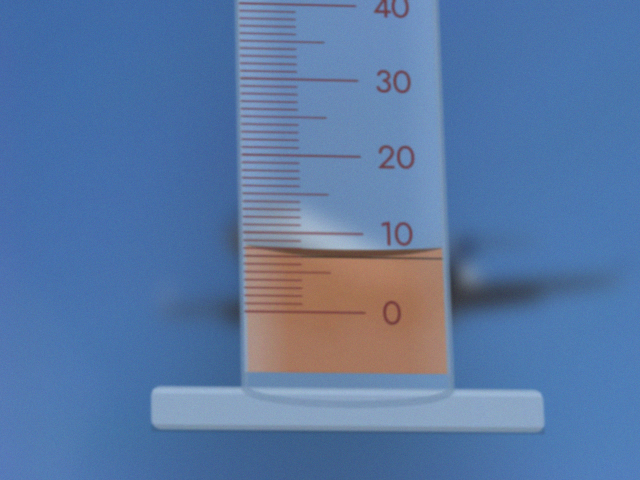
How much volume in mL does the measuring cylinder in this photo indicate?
7 mL
